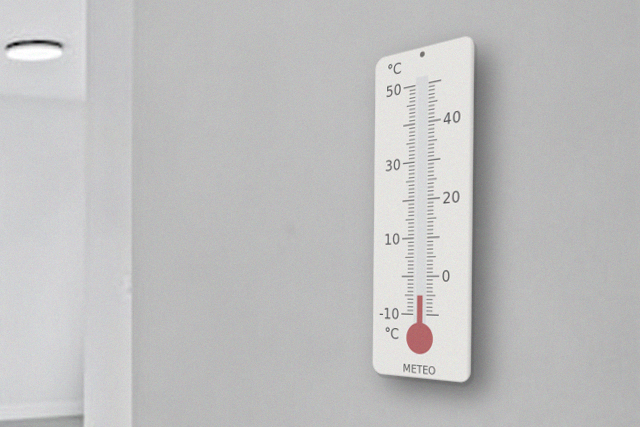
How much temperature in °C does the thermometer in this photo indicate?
-5 °C
